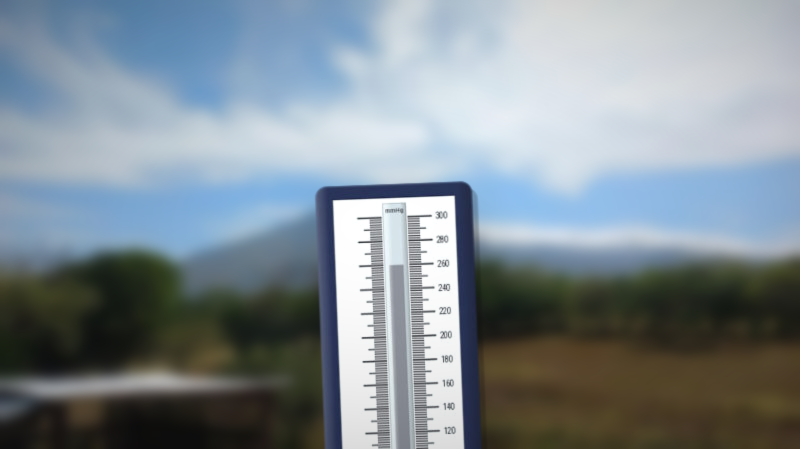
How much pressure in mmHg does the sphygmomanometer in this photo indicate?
260 mmHg
